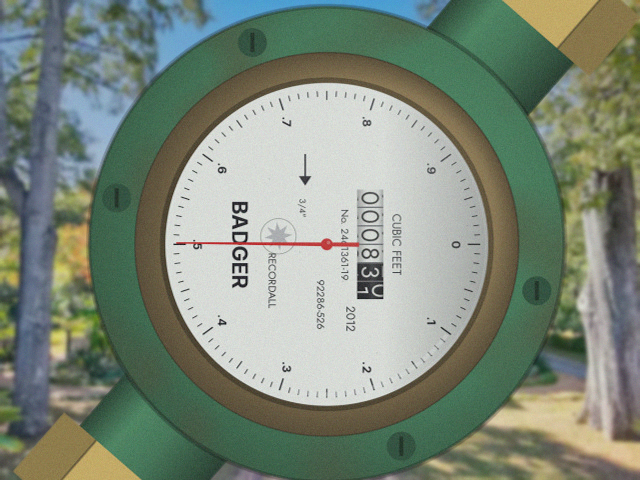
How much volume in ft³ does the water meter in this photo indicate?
830.50 ft³
